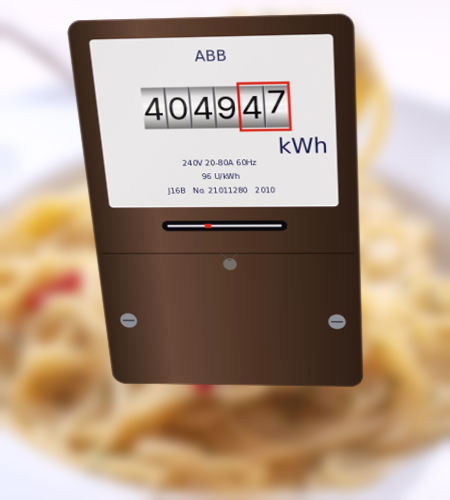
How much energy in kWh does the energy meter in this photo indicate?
4049.47 kWh
